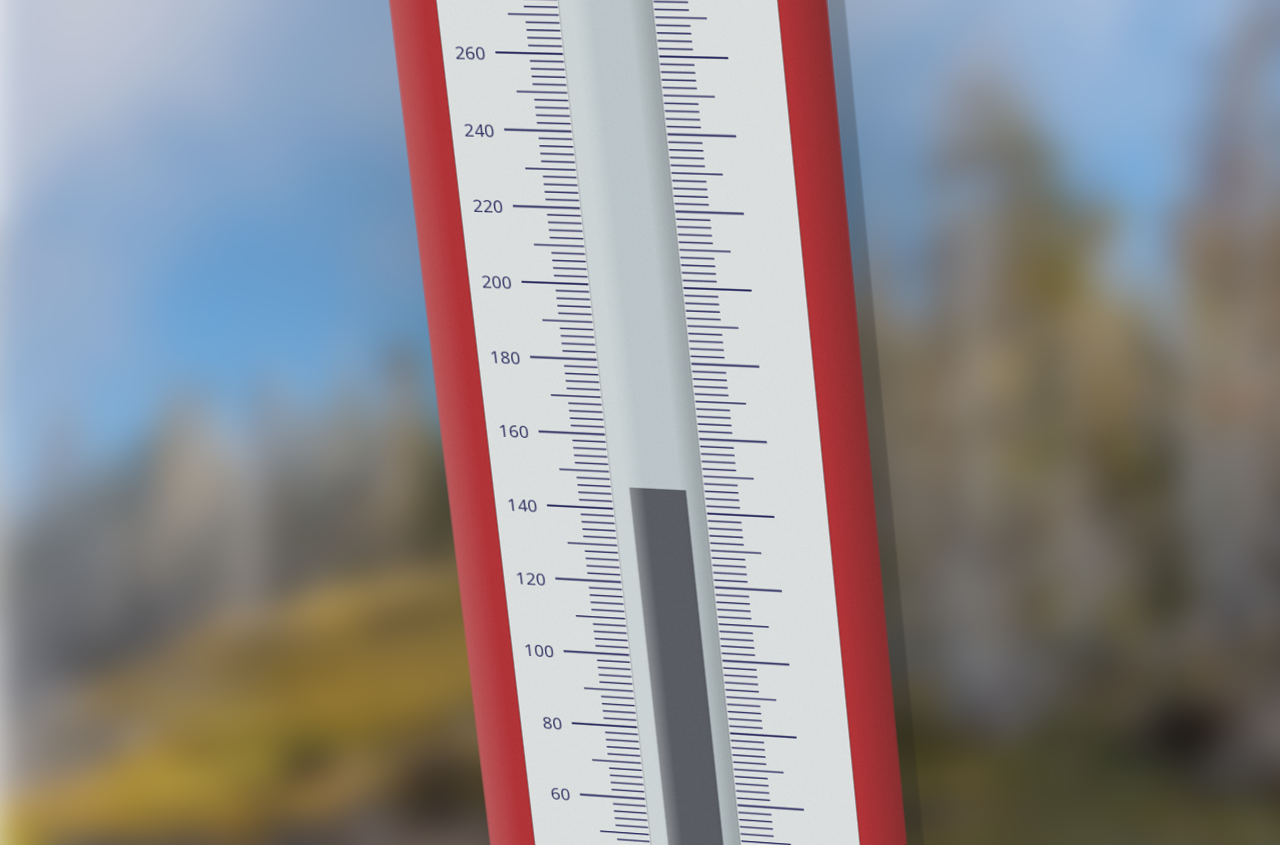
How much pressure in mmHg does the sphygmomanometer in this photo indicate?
146 mmHg
